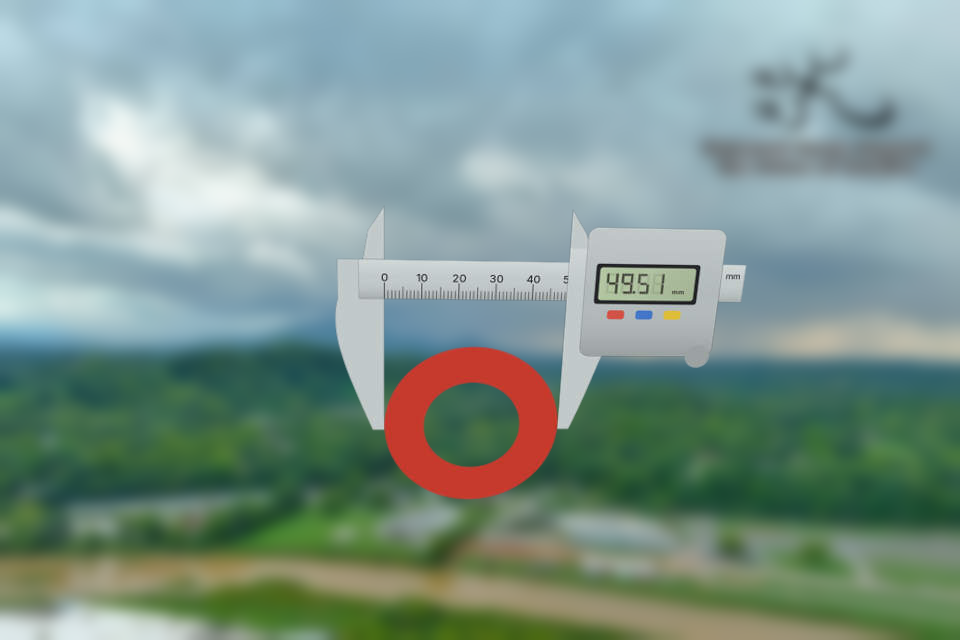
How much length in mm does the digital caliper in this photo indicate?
49.51 mm
